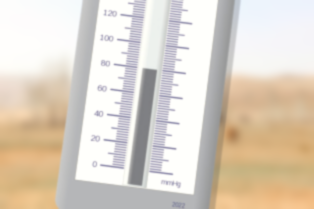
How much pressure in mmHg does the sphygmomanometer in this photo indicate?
80 mmHg
